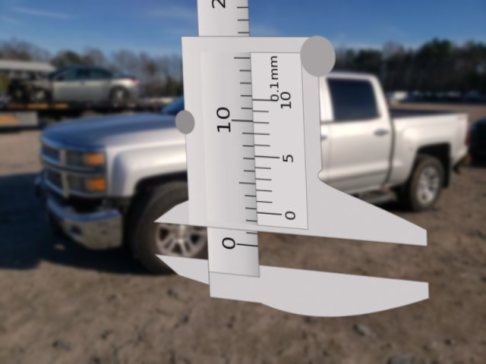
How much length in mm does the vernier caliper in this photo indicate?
2.7 mm
